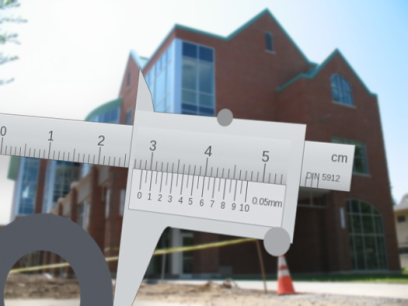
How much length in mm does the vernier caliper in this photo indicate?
28.4 mm
